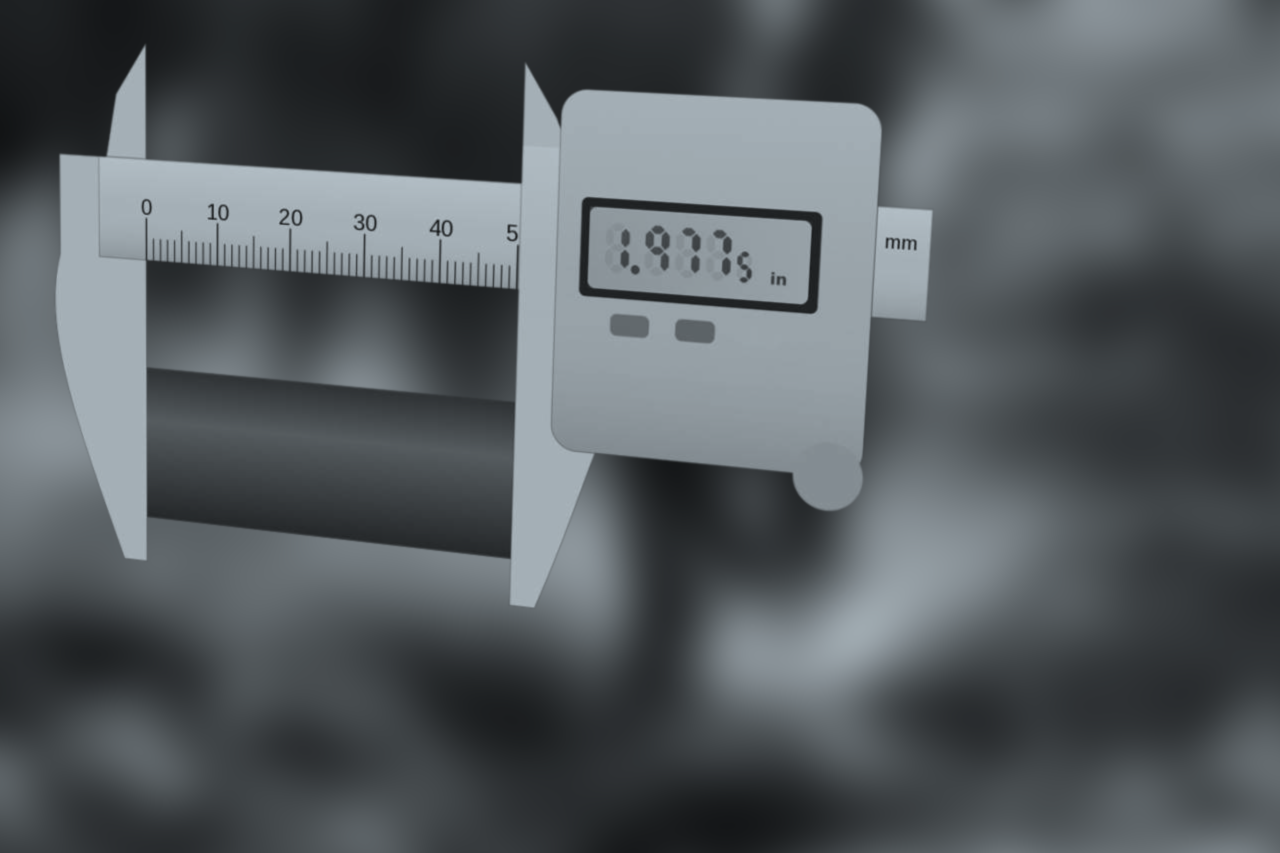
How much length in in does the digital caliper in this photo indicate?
1.9775 in
